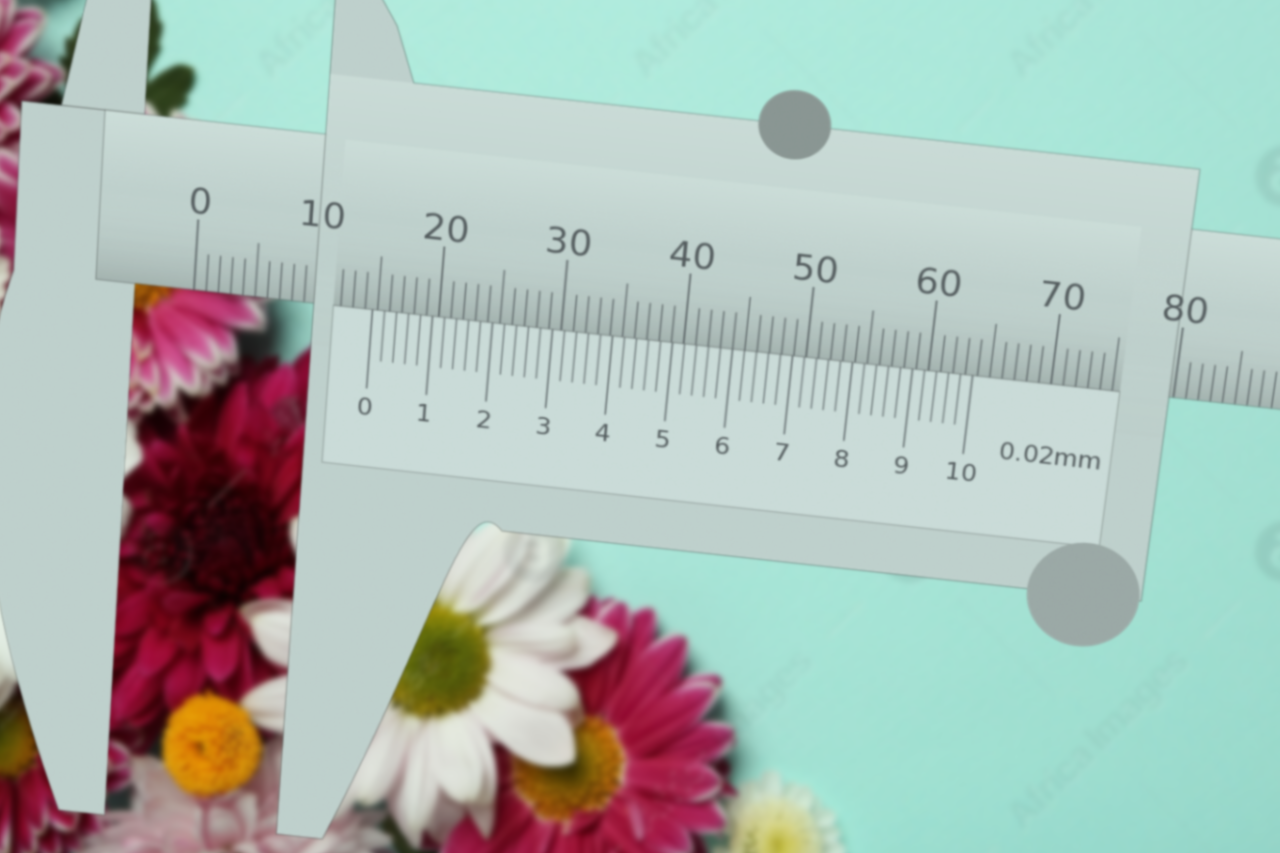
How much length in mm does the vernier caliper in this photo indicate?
14.6 mm
